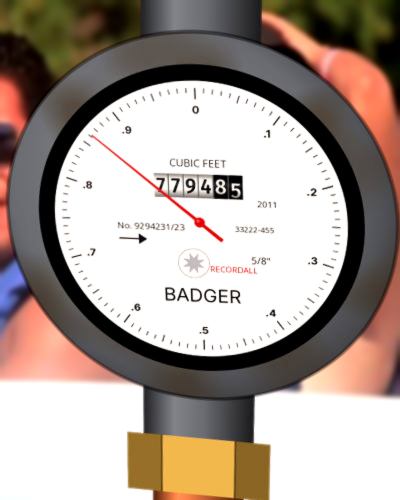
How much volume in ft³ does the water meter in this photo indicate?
779484.86 ft³
